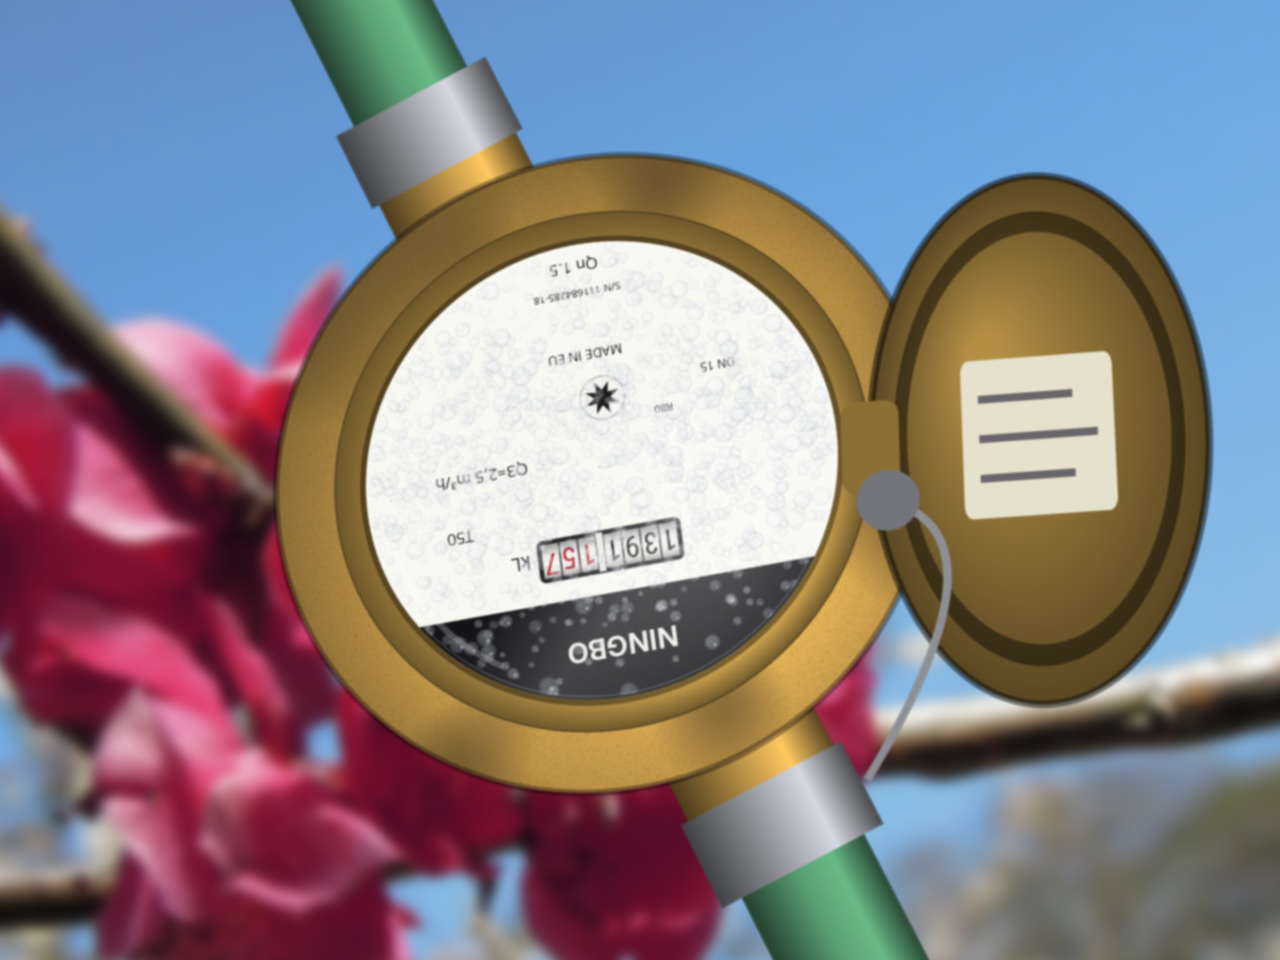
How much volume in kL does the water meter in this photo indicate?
1391.157 kL
